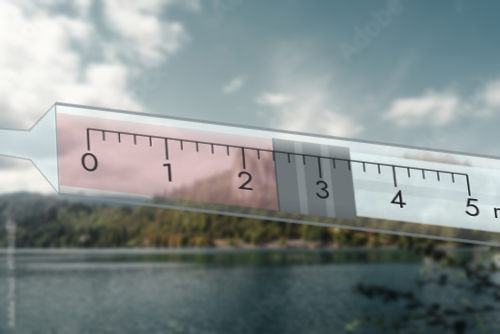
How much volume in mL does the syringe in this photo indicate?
2.4 mL
